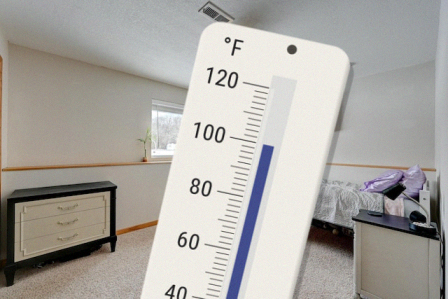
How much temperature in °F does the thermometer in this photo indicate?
100 °F
